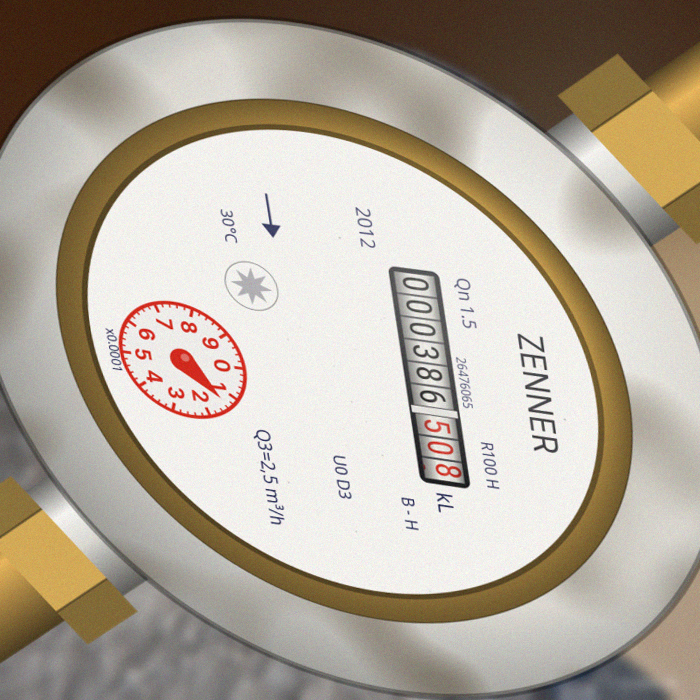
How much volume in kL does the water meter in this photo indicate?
386.5081 kL
